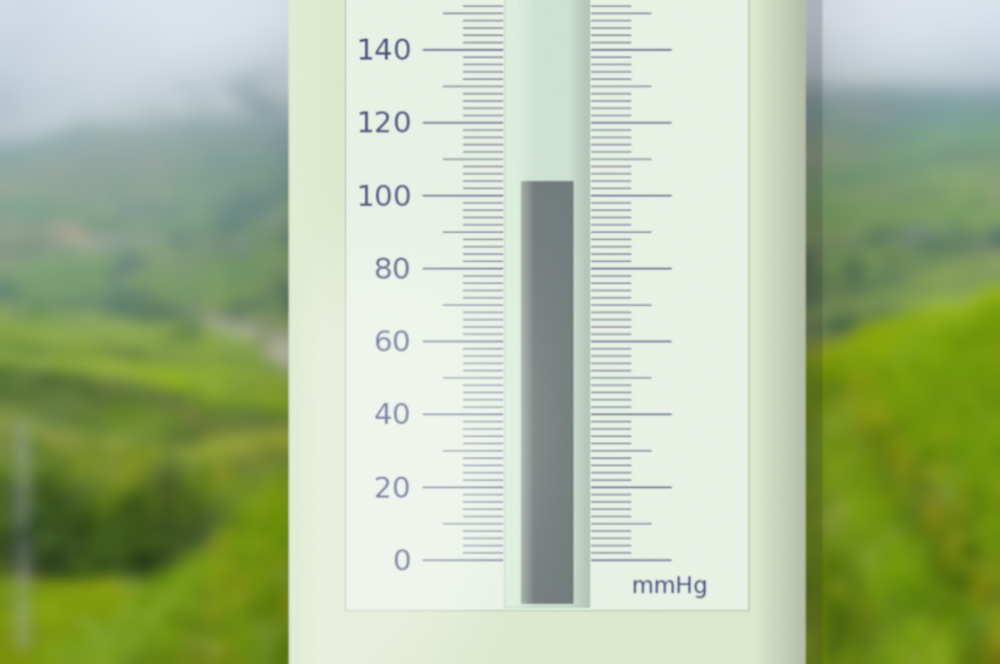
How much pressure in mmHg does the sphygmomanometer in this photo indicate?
104 mmHg
